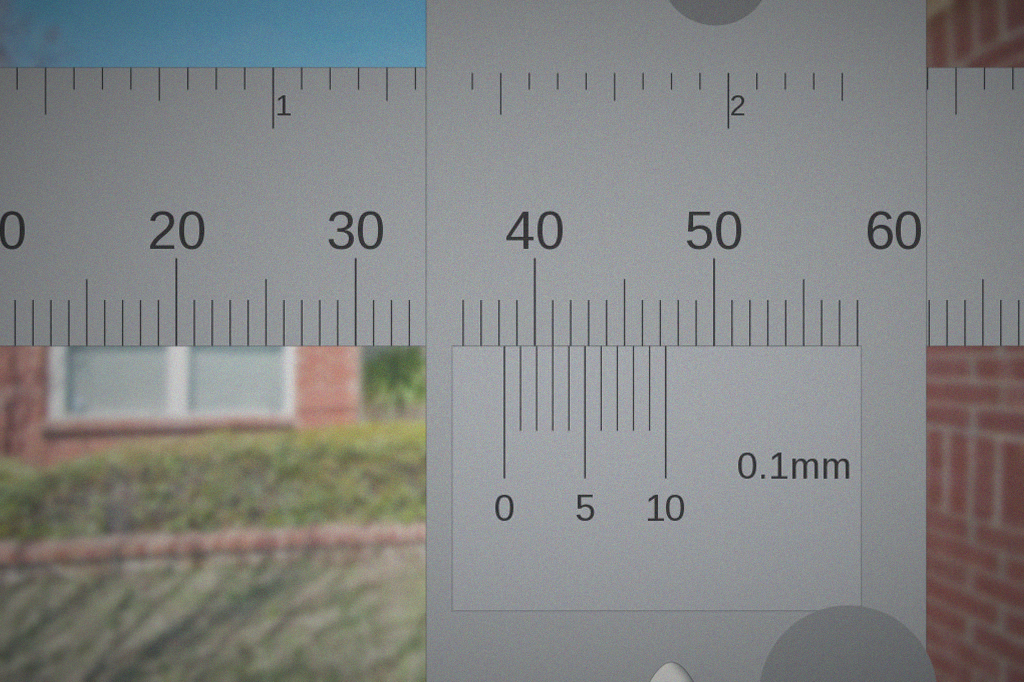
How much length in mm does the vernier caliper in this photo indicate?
38.3 mm
